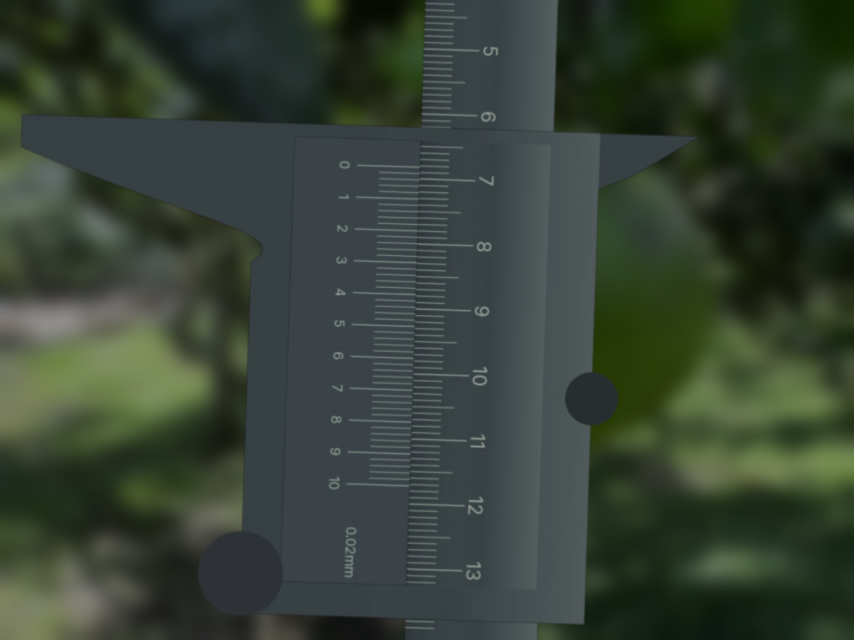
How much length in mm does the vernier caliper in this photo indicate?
68.2 mm
